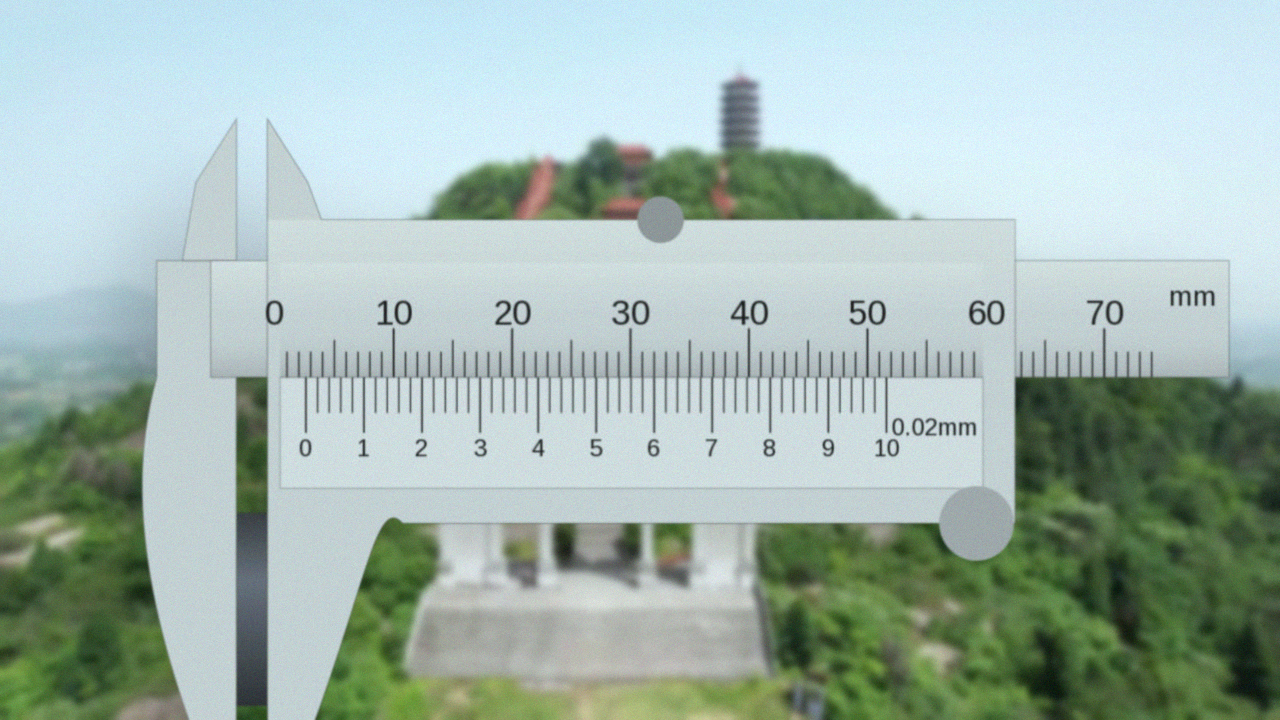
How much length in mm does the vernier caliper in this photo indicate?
2.6 mm
